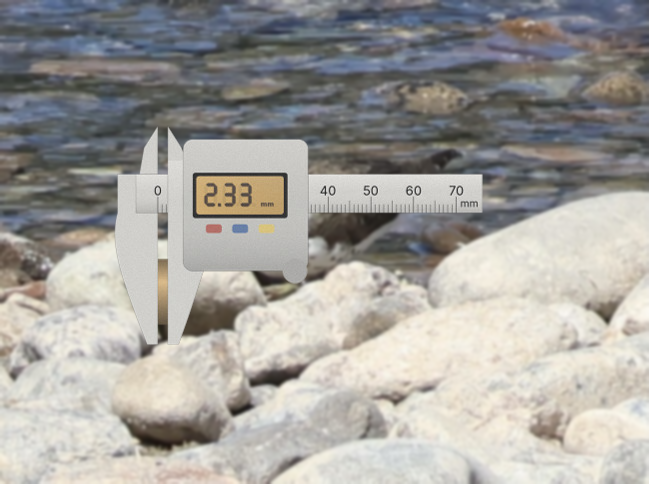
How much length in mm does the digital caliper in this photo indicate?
2.33 mm
